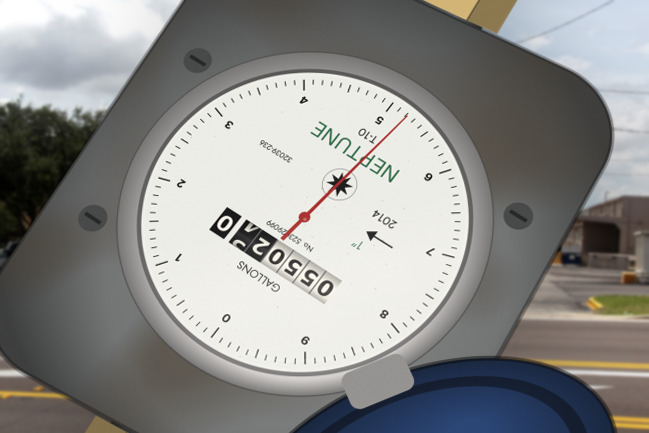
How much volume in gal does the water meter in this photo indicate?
550235.2 gal
